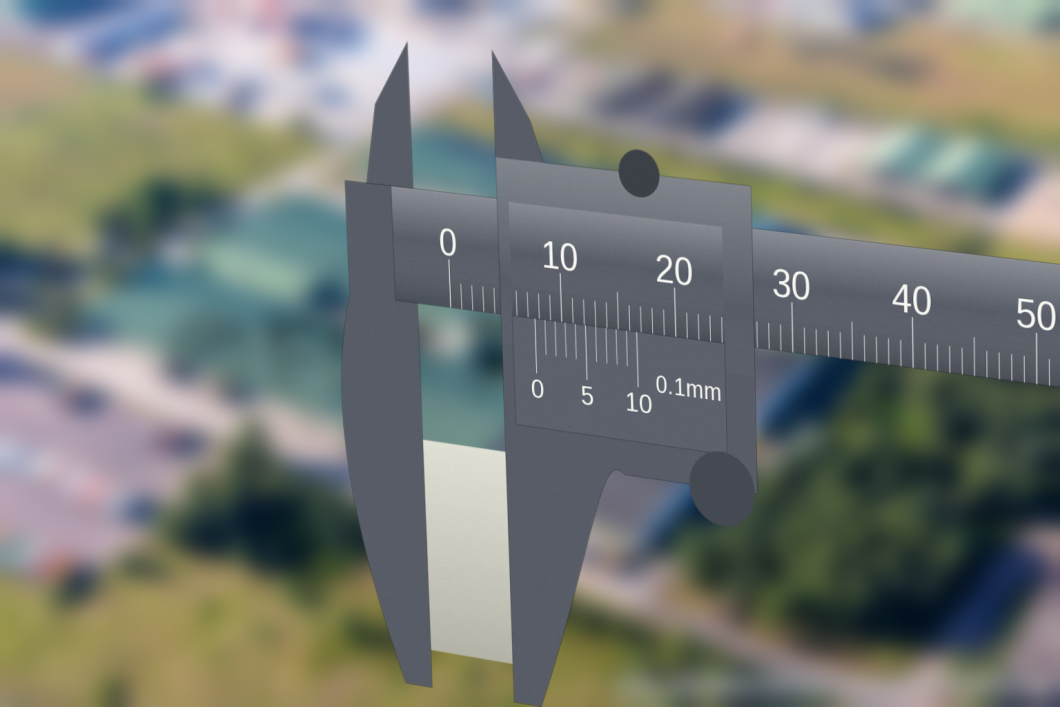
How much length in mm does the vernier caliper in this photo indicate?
7.6 mm
